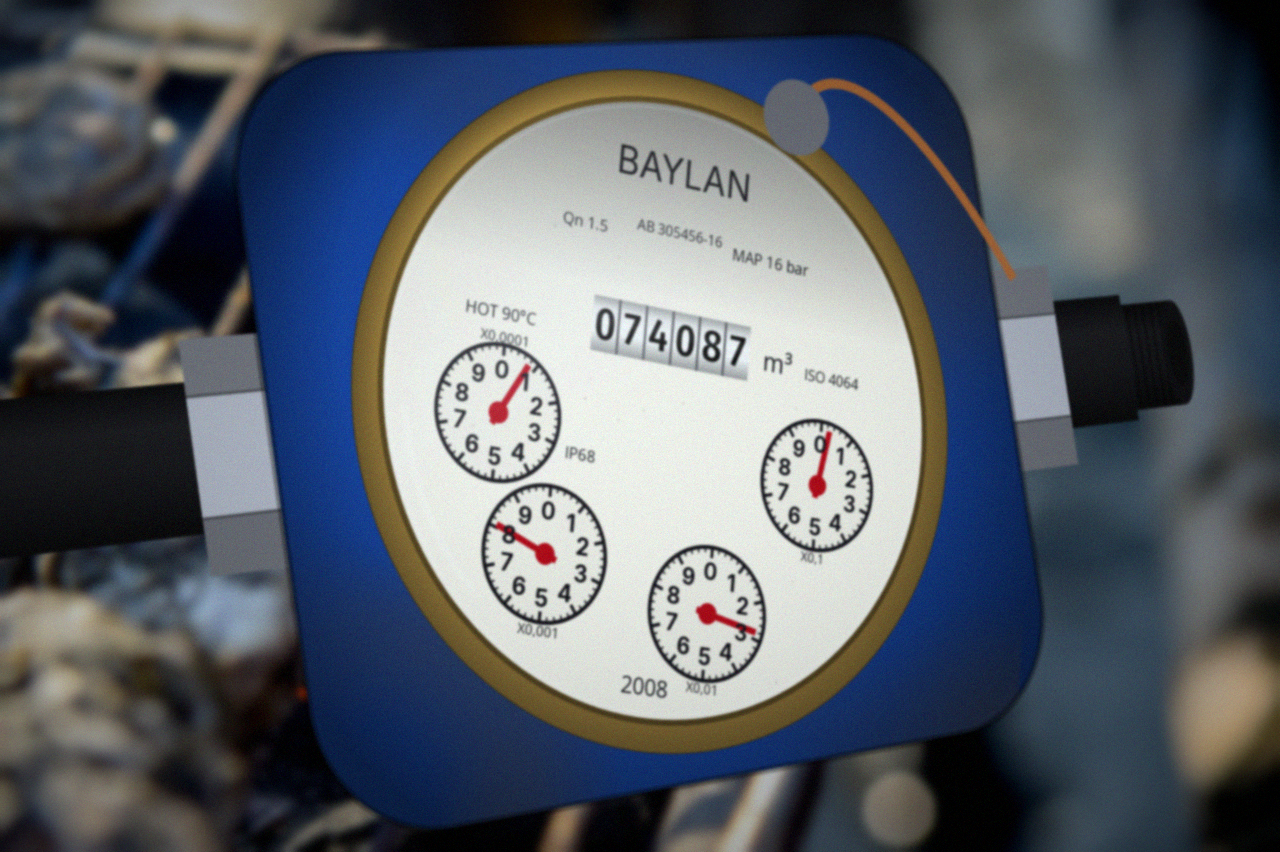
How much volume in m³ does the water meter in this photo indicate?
74087.0280 m³
